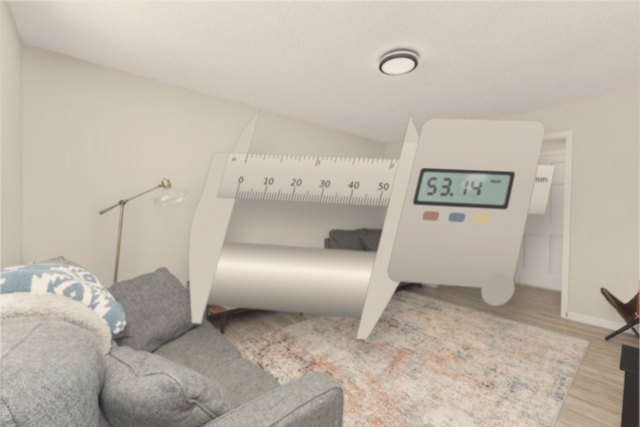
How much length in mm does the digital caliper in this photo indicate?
53.14 mm
